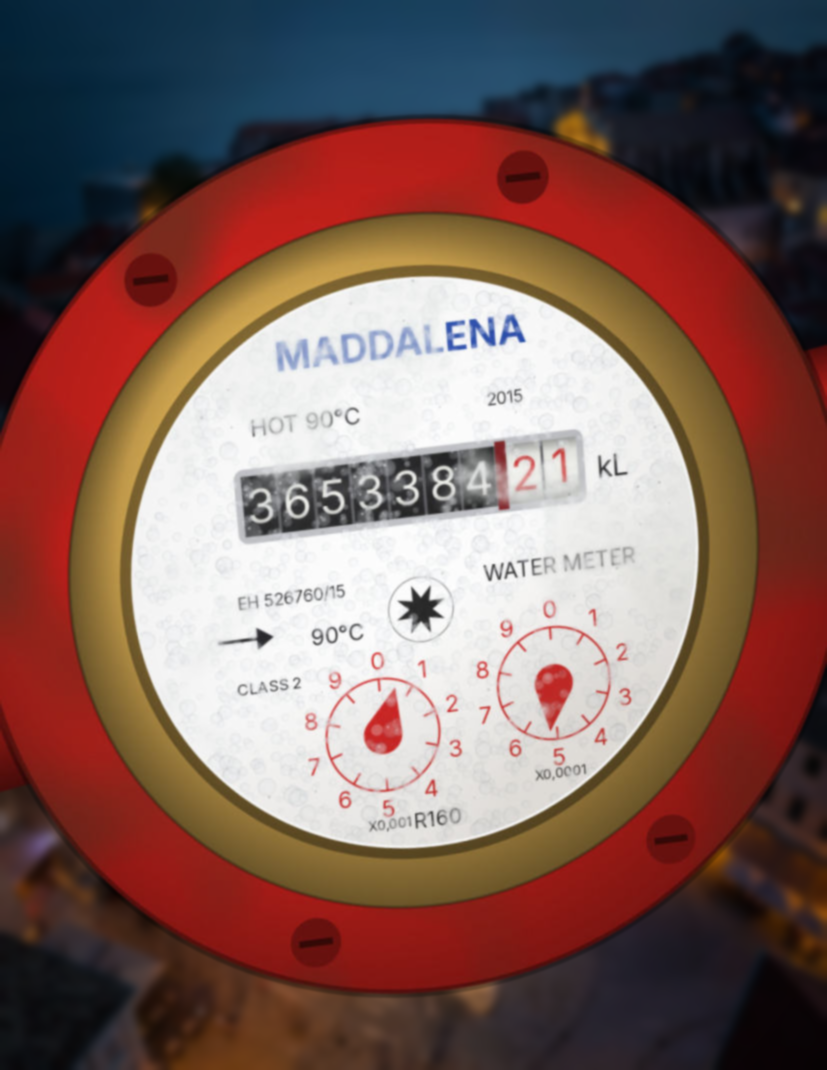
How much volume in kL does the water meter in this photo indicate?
3653384.2105 kL
